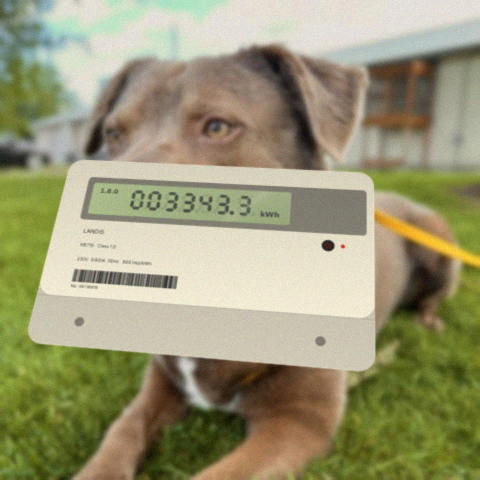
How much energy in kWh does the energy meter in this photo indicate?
3343.3 kWh
